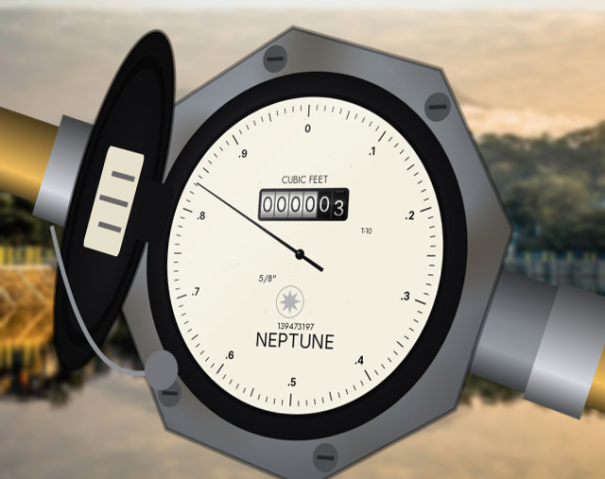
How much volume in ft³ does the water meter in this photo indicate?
2.83 ft³
